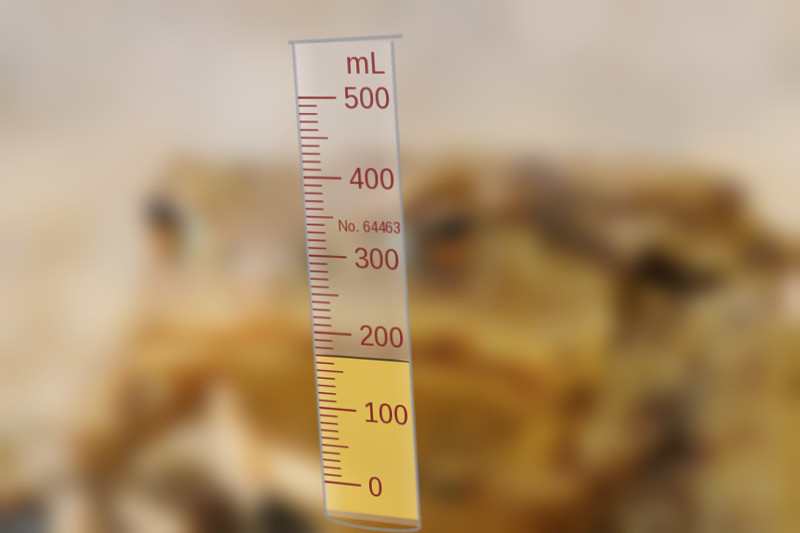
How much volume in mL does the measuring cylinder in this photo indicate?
170 mL
